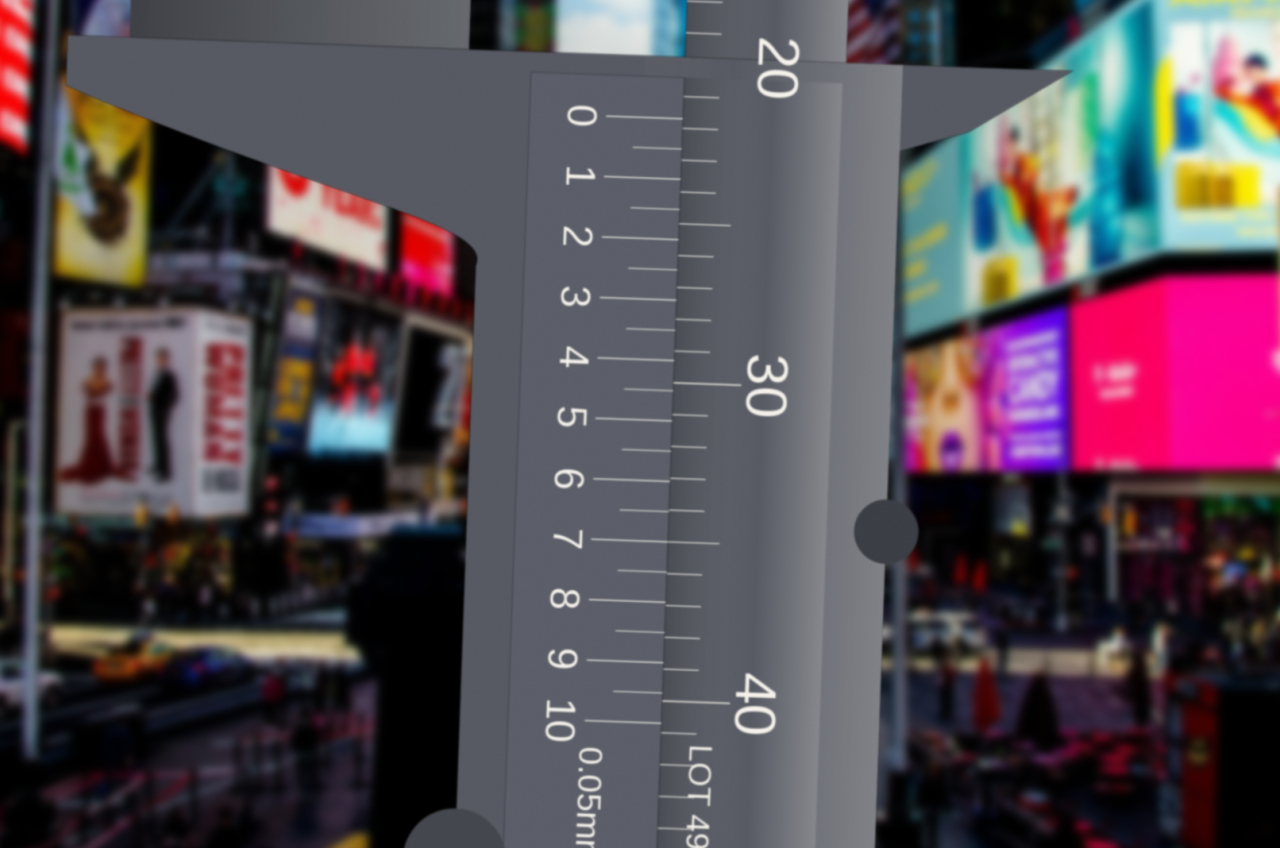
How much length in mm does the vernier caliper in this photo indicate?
21.70 mm
